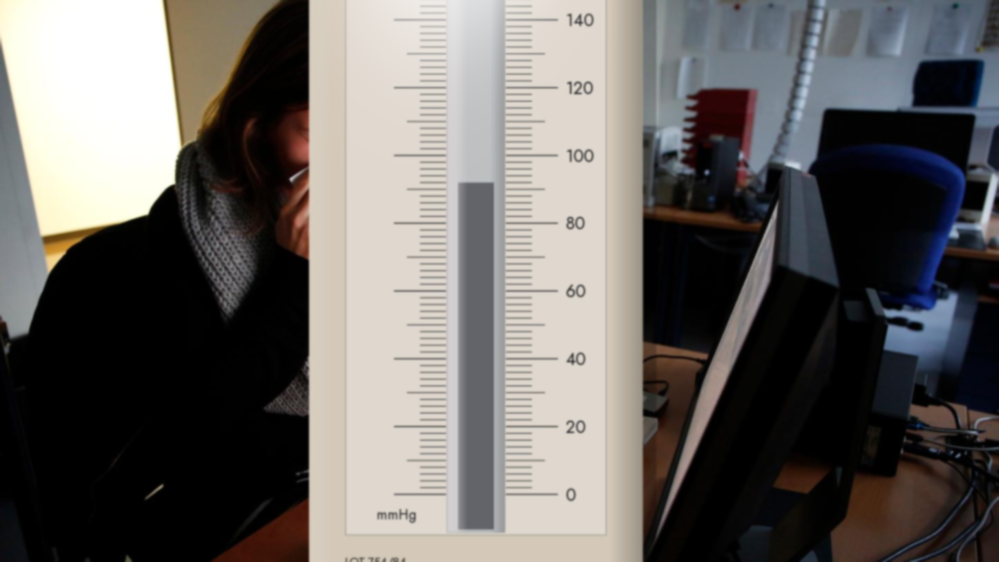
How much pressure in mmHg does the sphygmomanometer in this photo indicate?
92 mmHg
